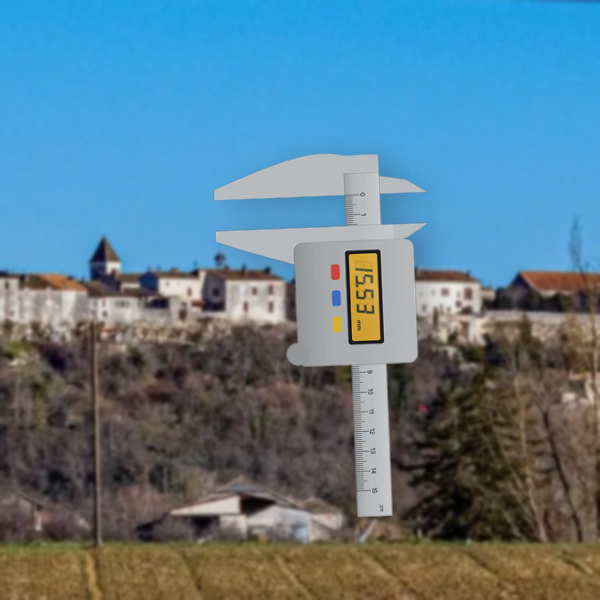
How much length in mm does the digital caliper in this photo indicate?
15.53 mm
